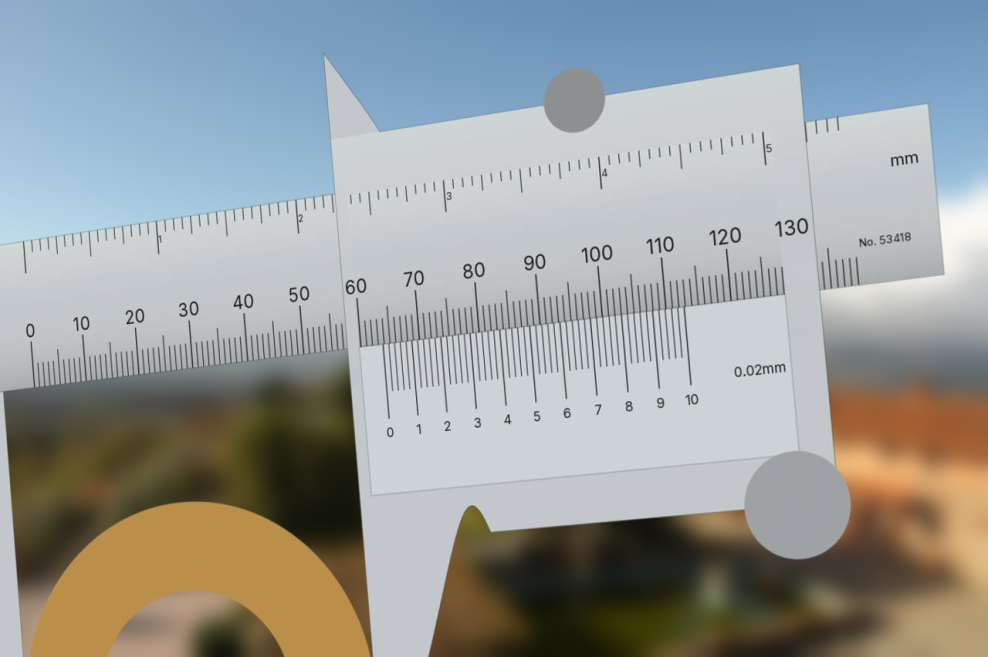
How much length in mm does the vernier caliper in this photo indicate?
63.8 mm
